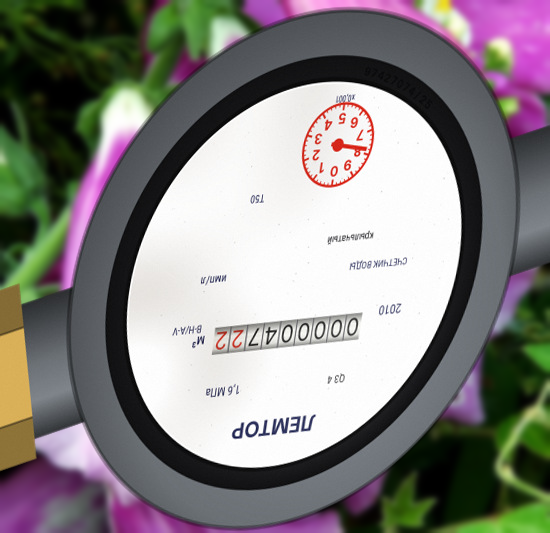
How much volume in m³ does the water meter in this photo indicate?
47.227 m³
